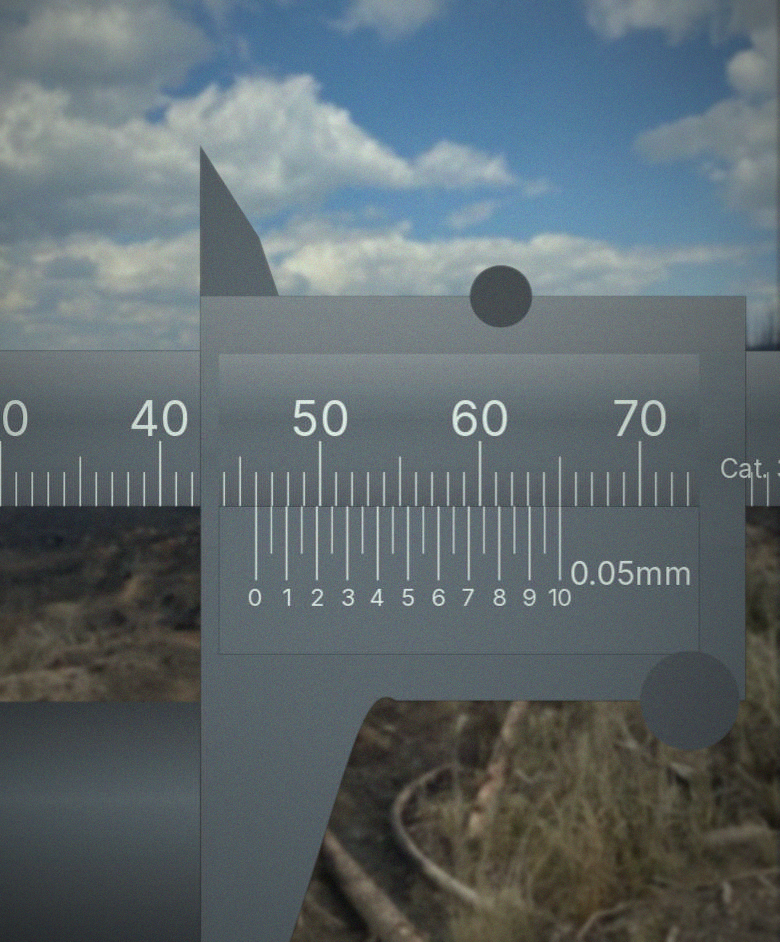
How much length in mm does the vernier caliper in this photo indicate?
46.0 mm
